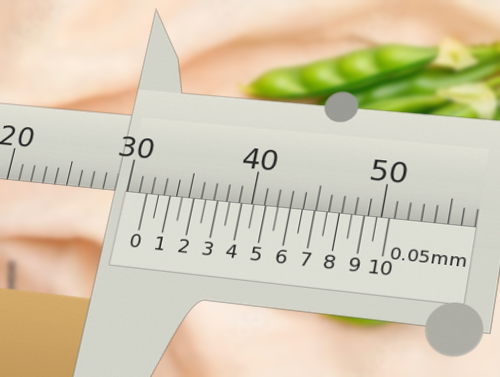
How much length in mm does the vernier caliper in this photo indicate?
31.6 mm
